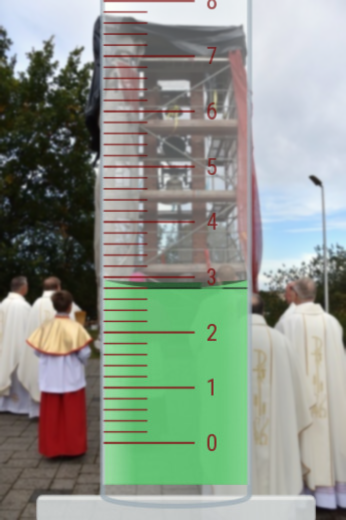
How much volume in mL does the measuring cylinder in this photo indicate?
2.8 mL
